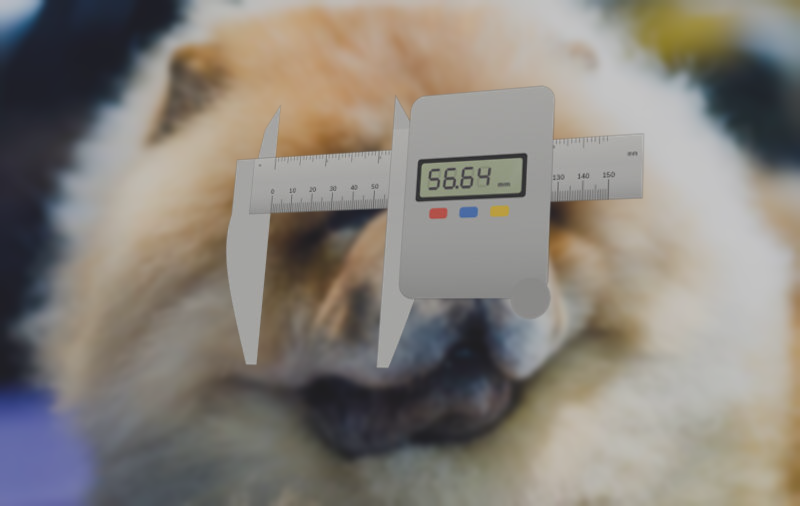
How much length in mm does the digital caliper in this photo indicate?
56.64 mm
